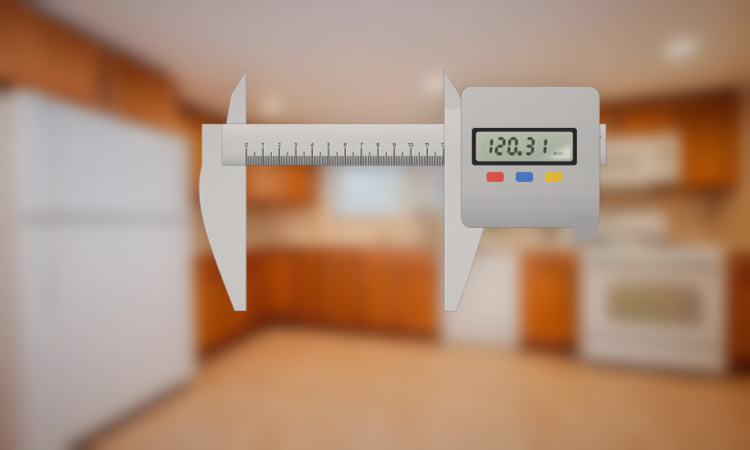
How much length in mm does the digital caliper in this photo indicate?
120.31 mm
